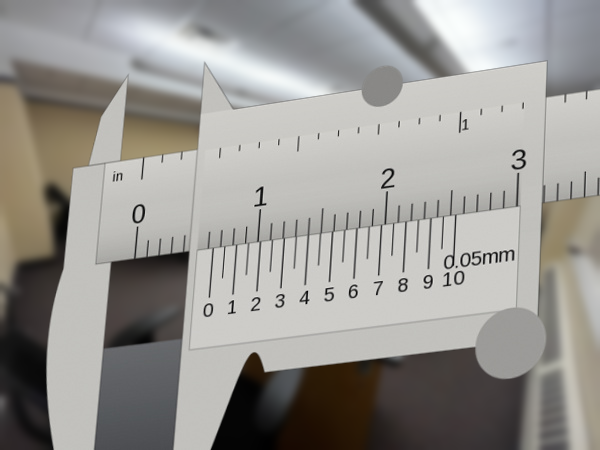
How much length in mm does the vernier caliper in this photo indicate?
6.4 mm
